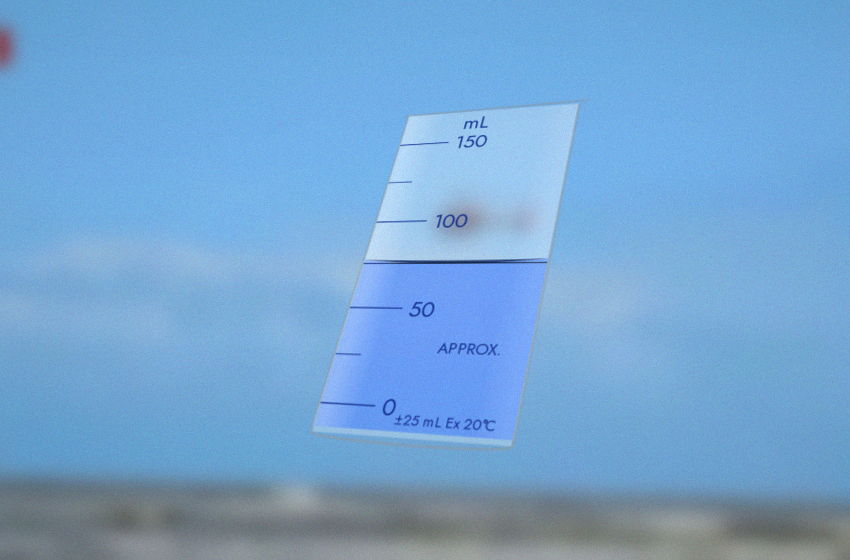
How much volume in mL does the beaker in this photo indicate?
75 mL
